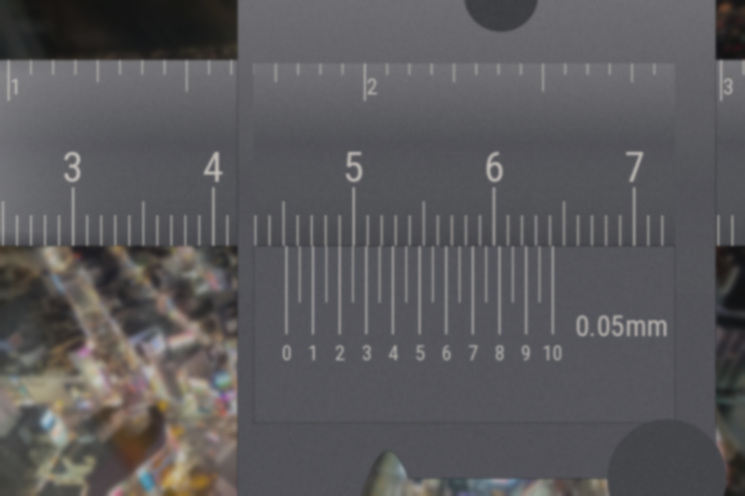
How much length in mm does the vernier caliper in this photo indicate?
45.2 mm
